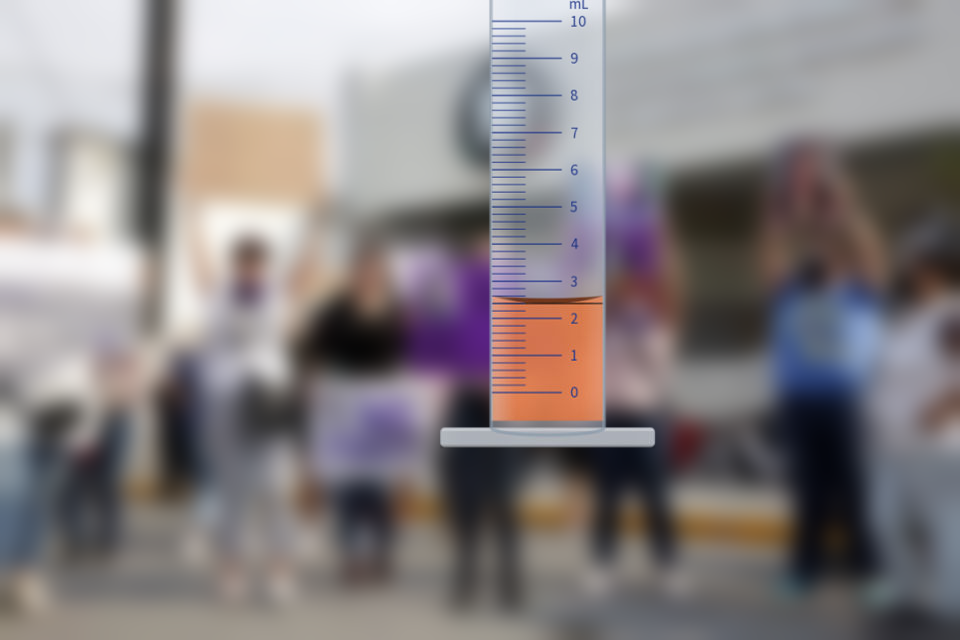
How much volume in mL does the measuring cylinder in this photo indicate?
2.4 mL
